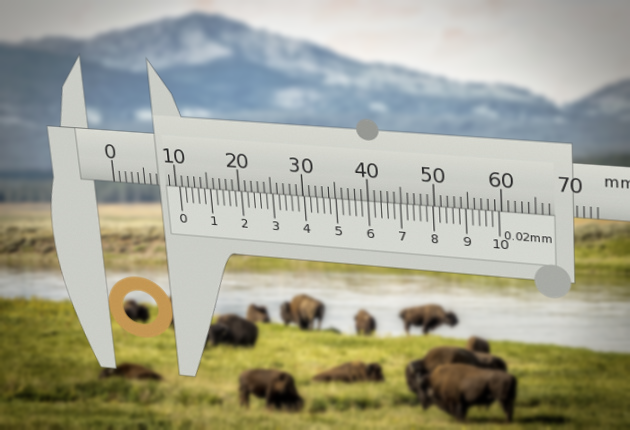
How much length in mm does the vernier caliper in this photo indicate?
10.6 mm
